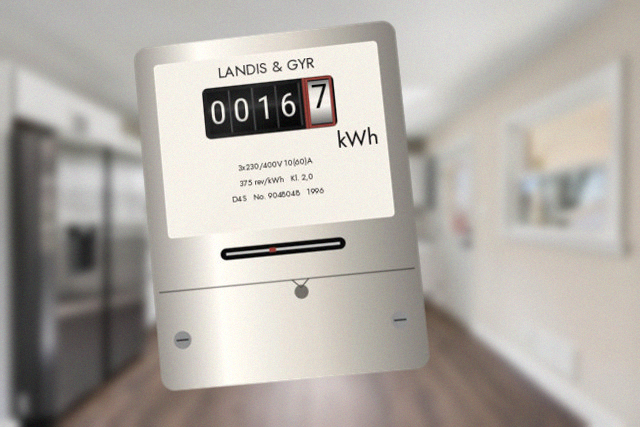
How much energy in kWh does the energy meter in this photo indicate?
16.7 kWh
